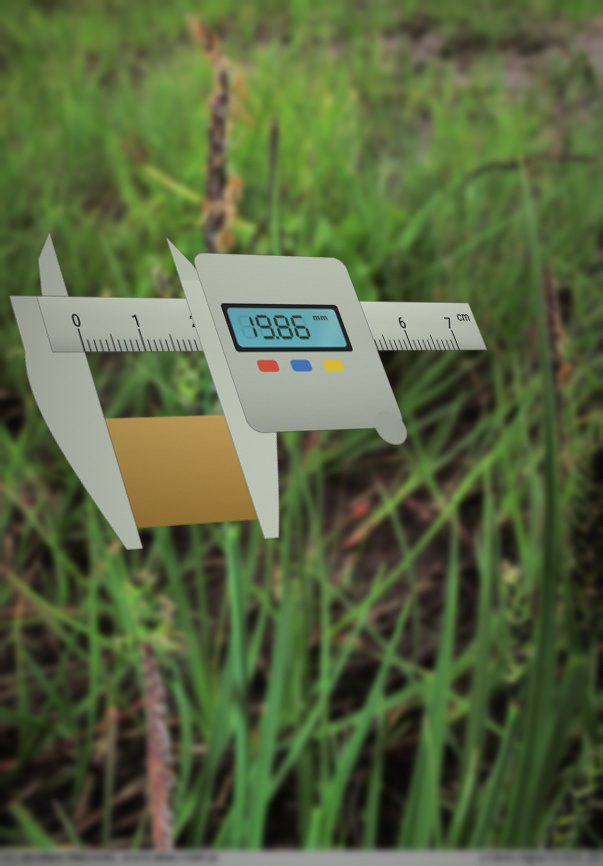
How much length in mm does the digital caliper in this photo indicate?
19.86 mm
